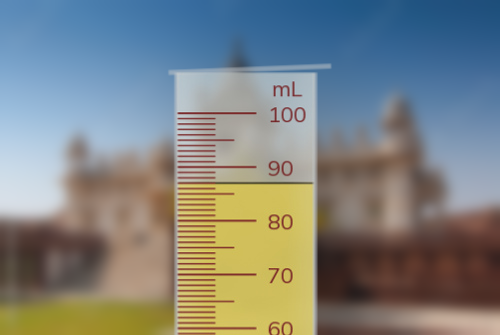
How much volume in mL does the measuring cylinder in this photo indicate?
87 mL
